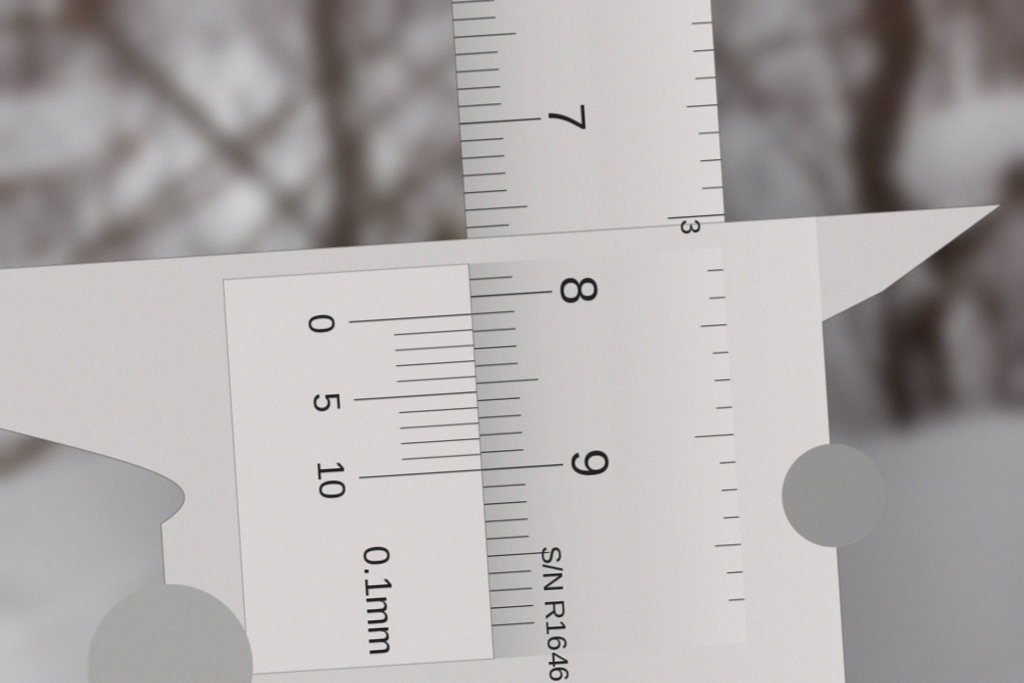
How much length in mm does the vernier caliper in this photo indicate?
81.0 mm
